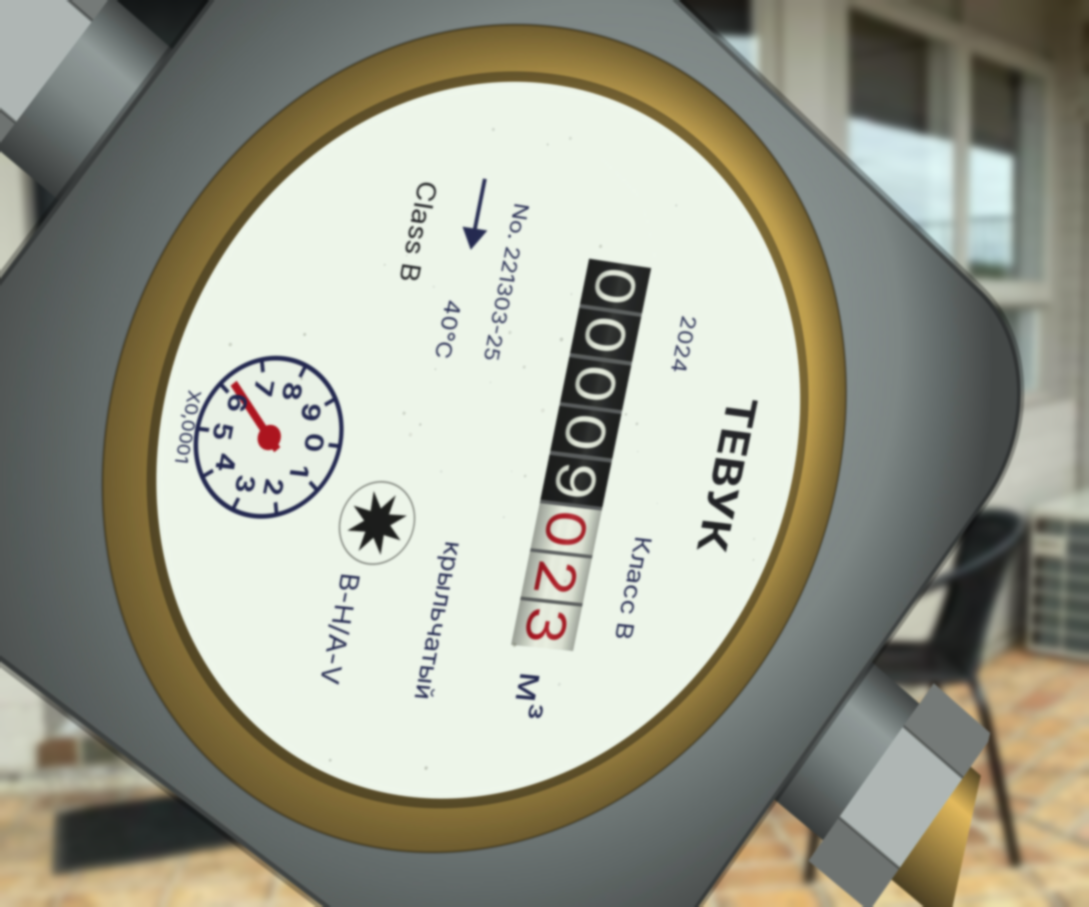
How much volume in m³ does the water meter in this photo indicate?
9.0236 m³
